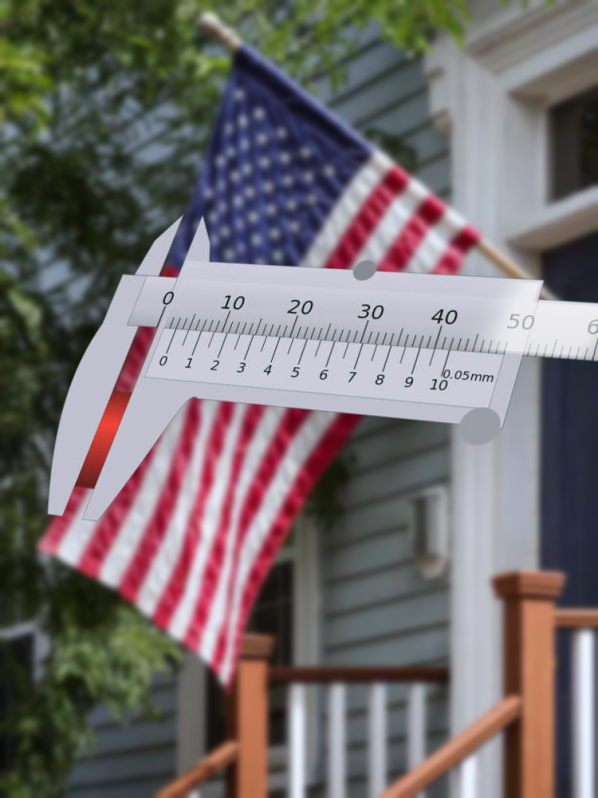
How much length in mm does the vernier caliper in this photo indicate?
3.0 mm
